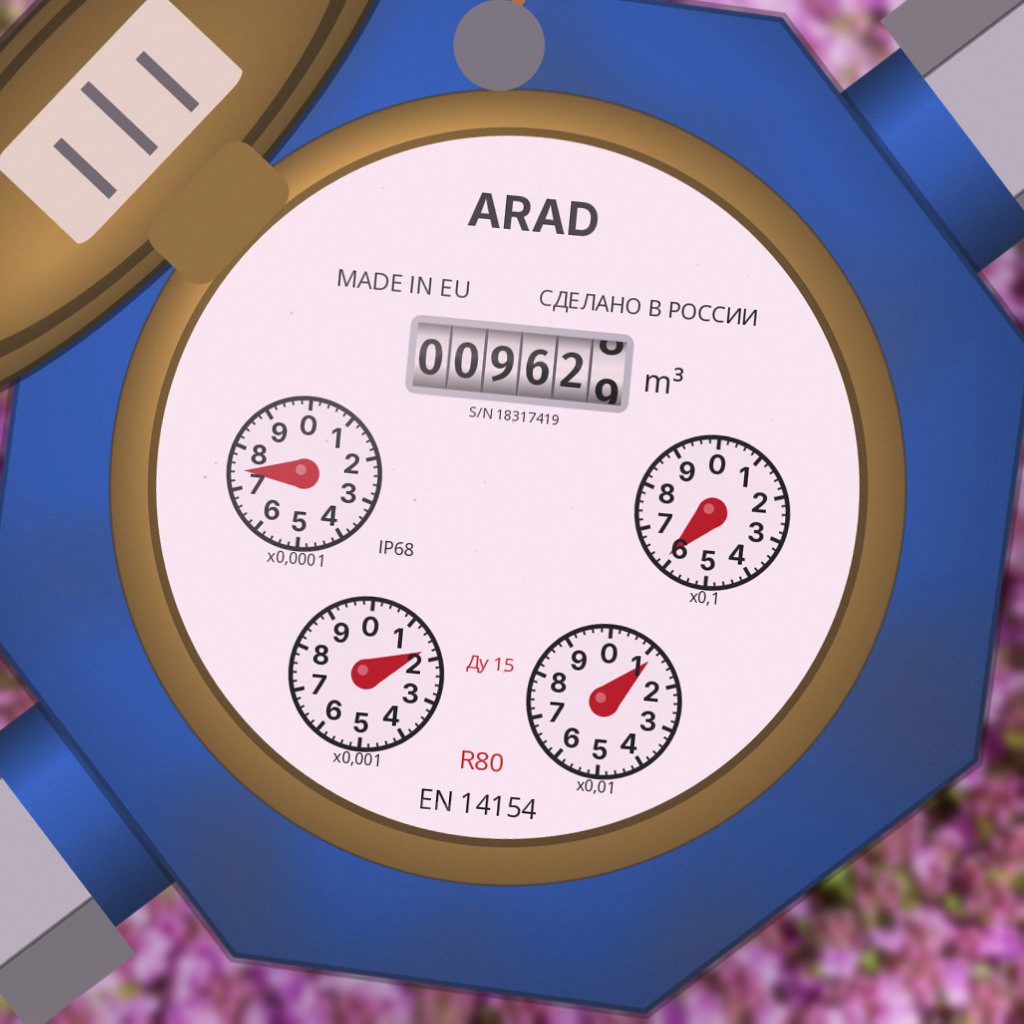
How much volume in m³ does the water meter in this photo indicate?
9628.6117 m³
